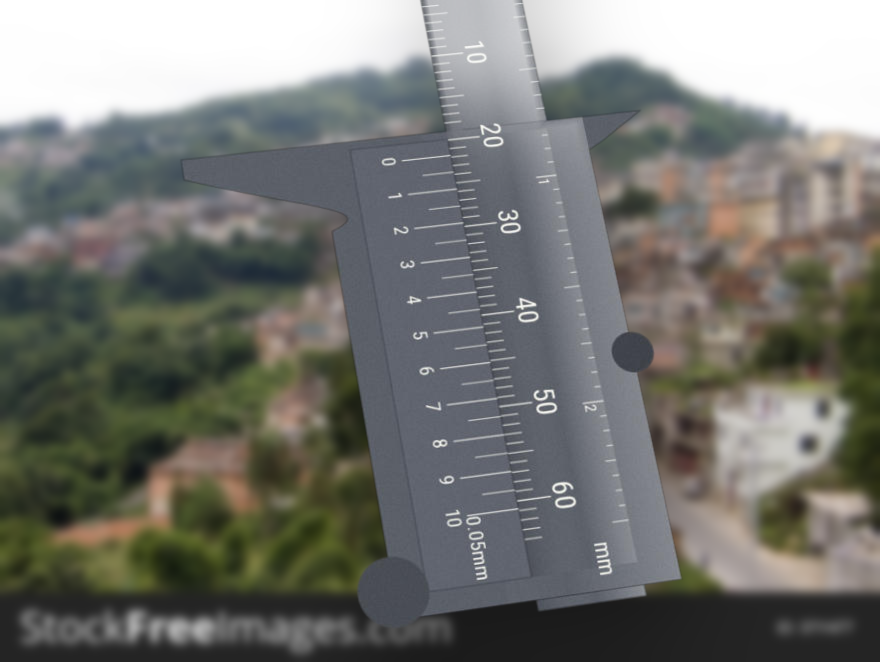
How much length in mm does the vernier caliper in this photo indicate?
21.8 mm
